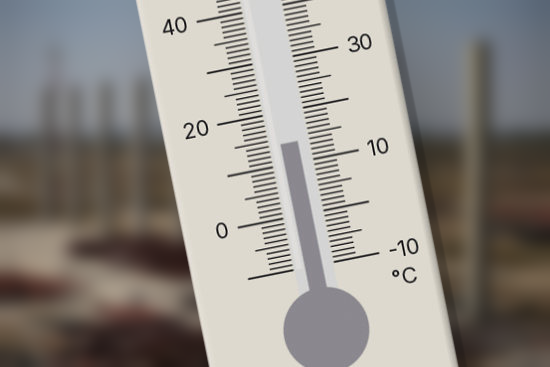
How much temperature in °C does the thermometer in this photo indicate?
14 °C
